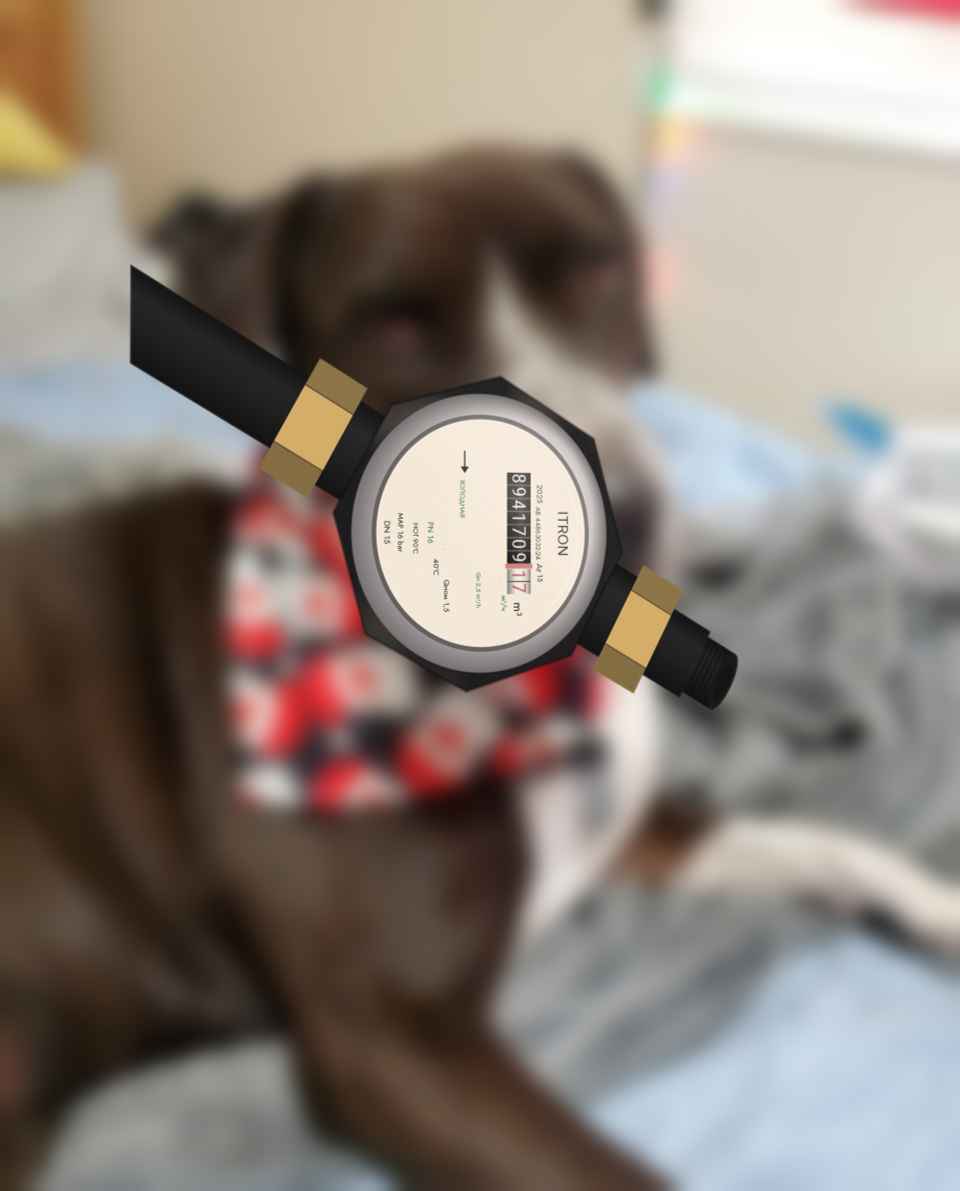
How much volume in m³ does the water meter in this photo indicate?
8941709.17 m³
